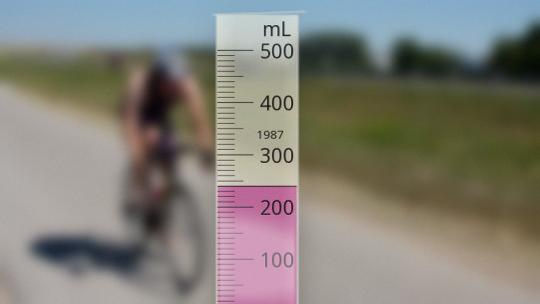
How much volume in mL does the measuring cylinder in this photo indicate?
240 mL
